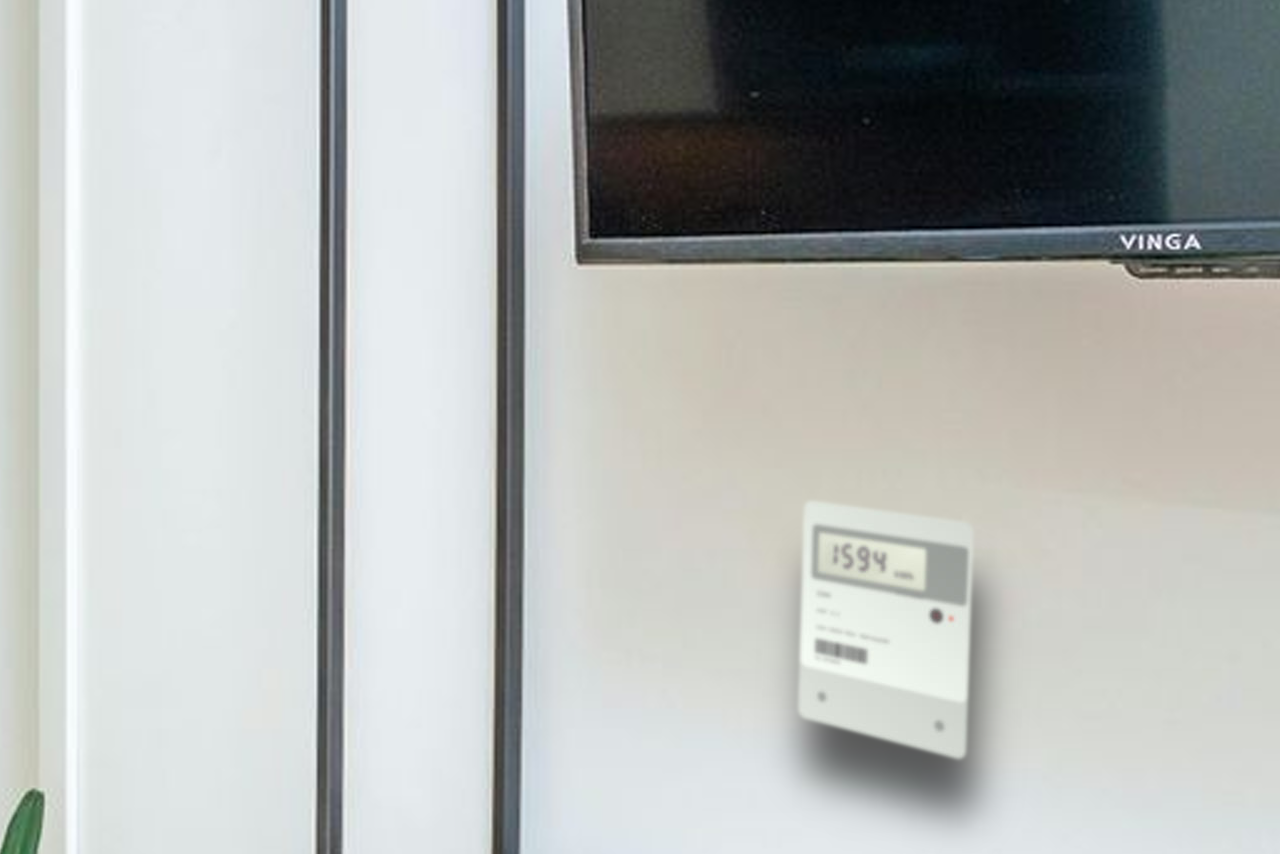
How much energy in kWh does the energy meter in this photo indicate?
1594 kWh
